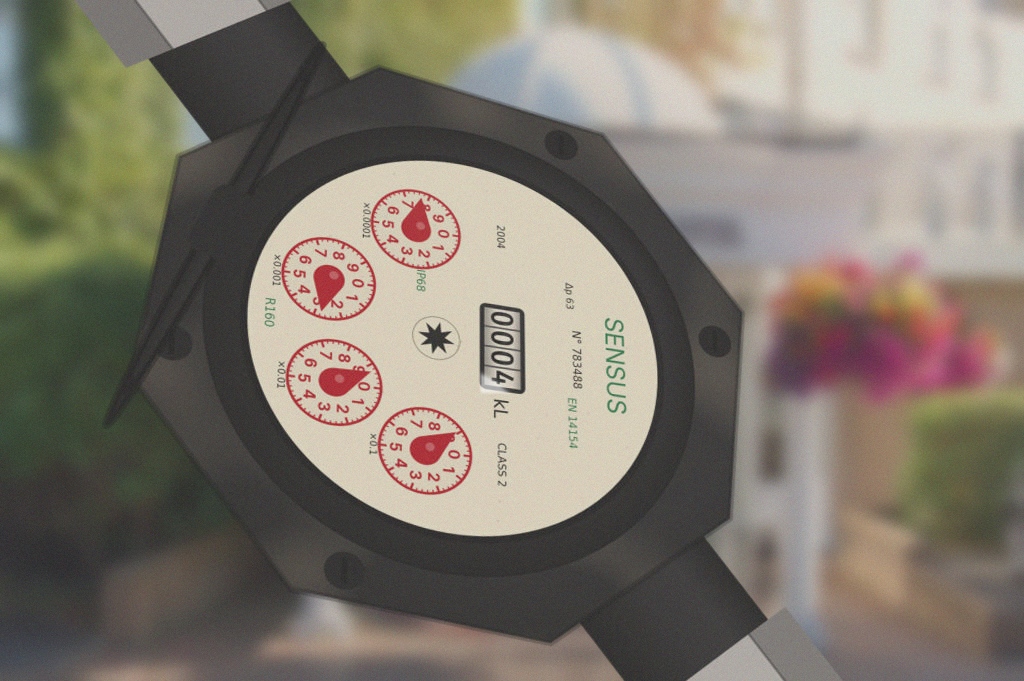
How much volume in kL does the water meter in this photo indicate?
4.8927 kL
